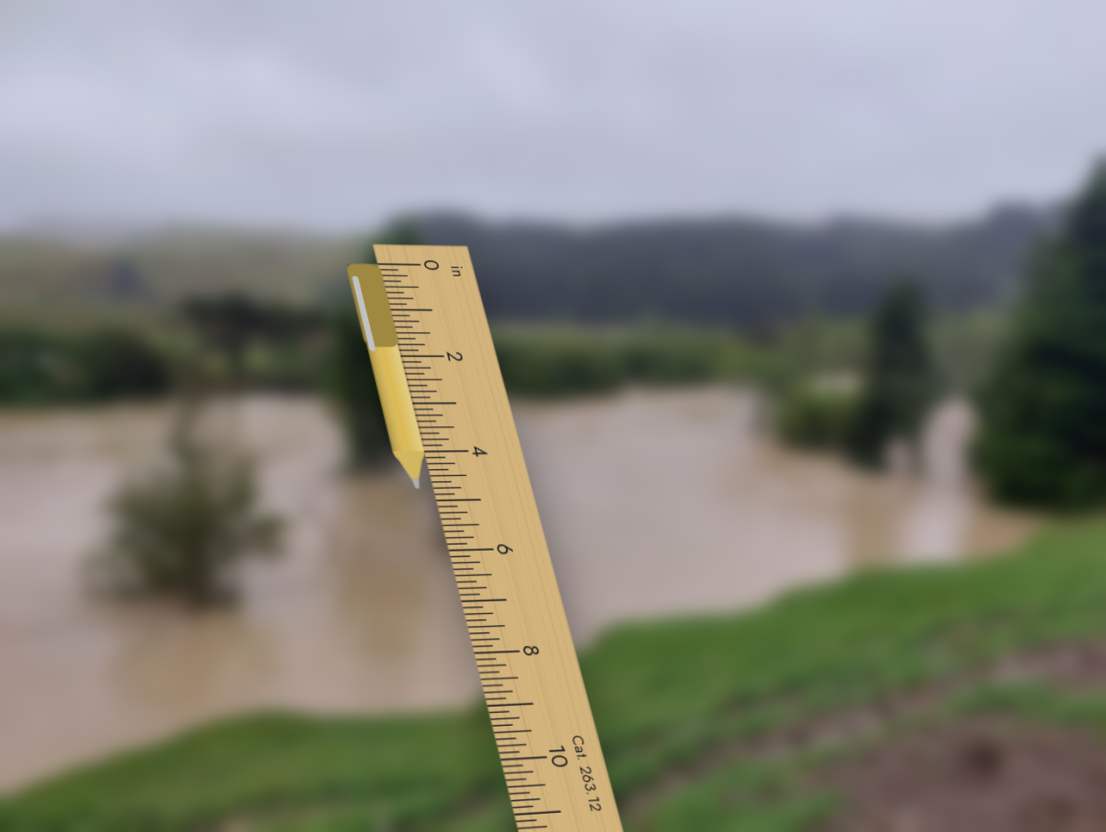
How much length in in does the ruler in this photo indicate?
4.75 in
